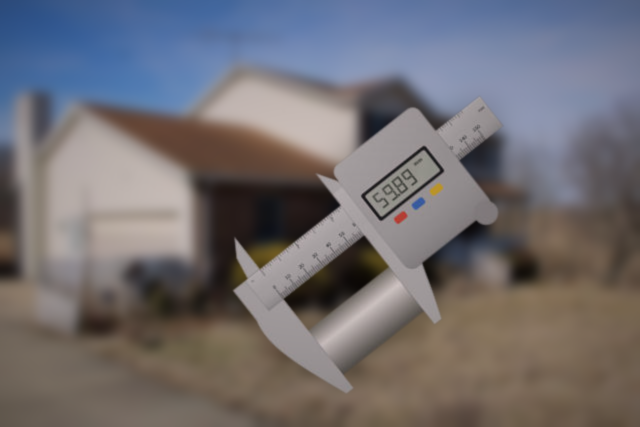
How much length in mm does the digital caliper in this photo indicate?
59.89 mm
